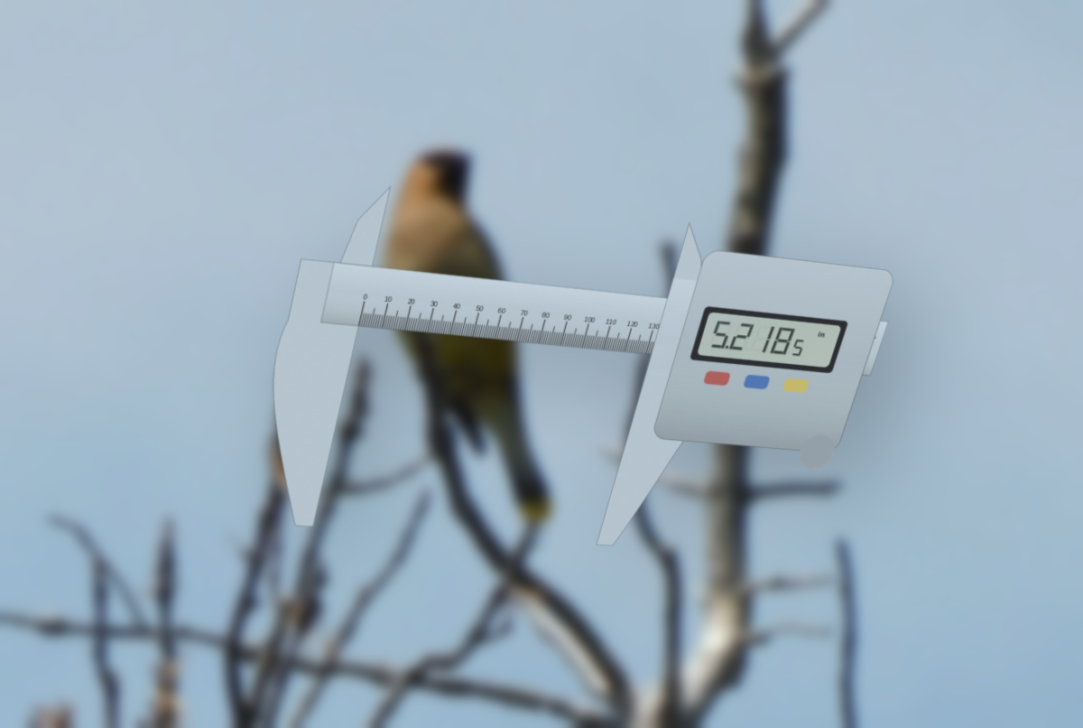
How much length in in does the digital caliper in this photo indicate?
5.2185 in
